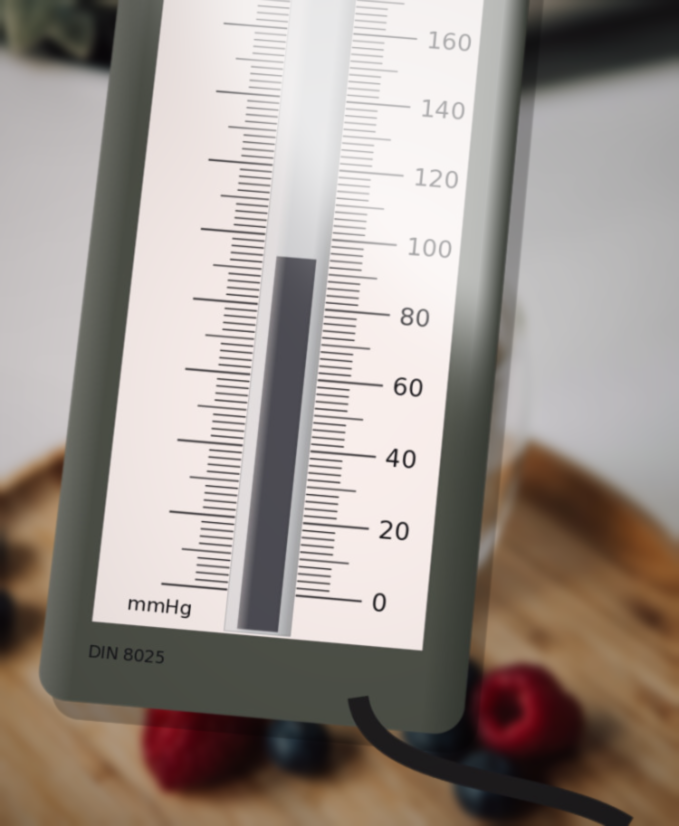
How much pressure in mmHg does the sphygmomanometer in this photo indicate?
94 mmHg
